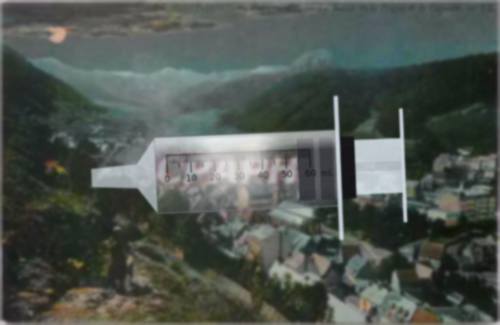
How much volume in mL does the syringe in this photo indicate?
55 mL
